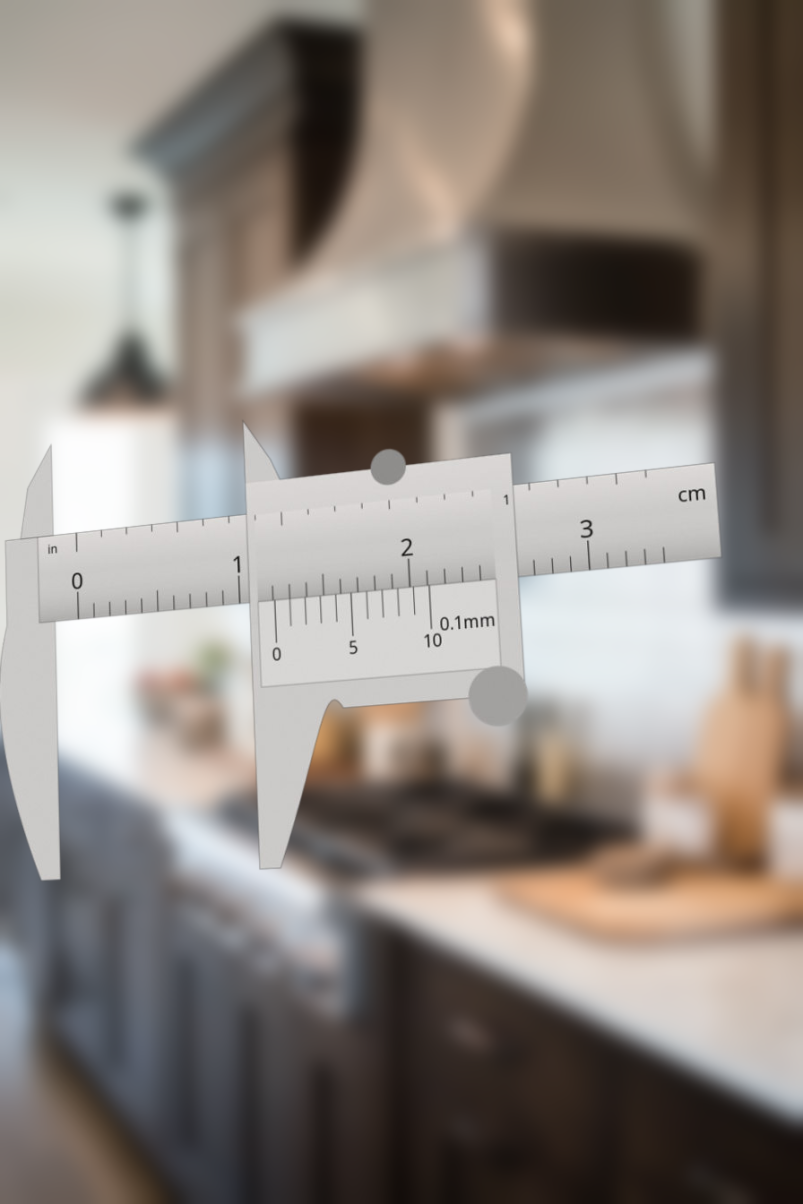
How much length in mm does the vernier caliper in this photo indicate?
12.1 mm
